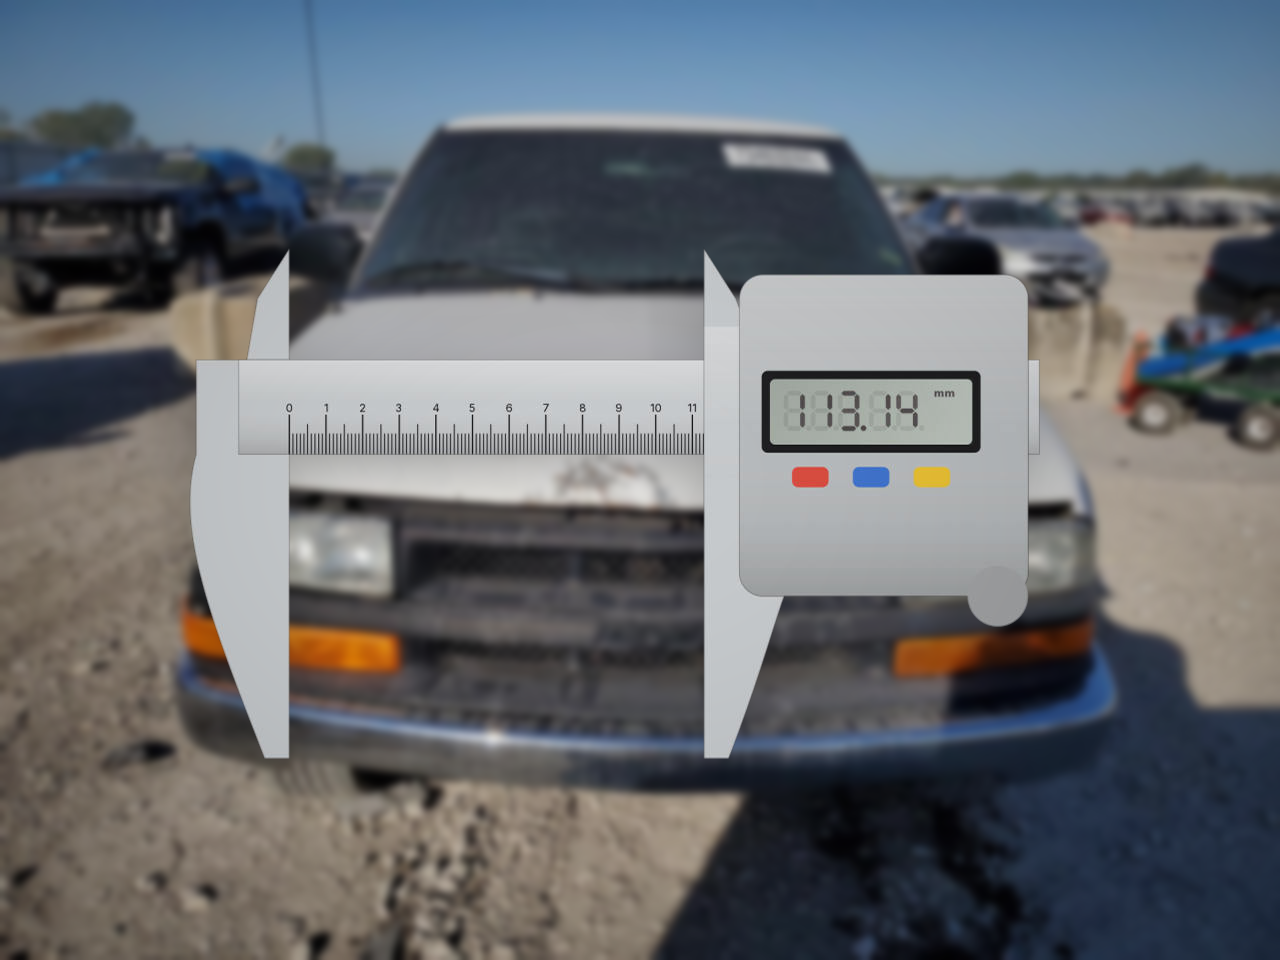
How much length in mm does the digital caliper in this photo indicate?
113.14 mm
